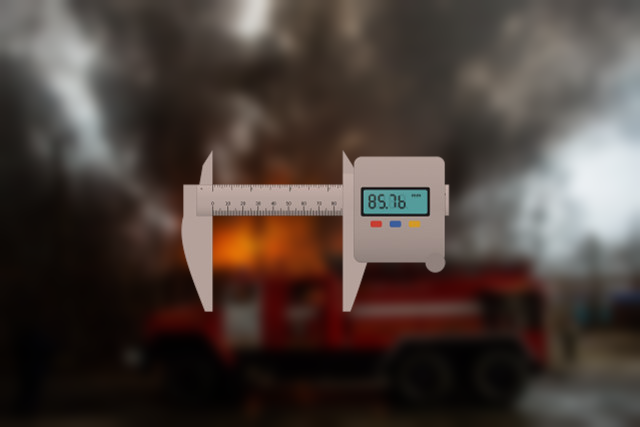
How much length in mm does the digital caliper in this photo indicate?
85.76 mm
